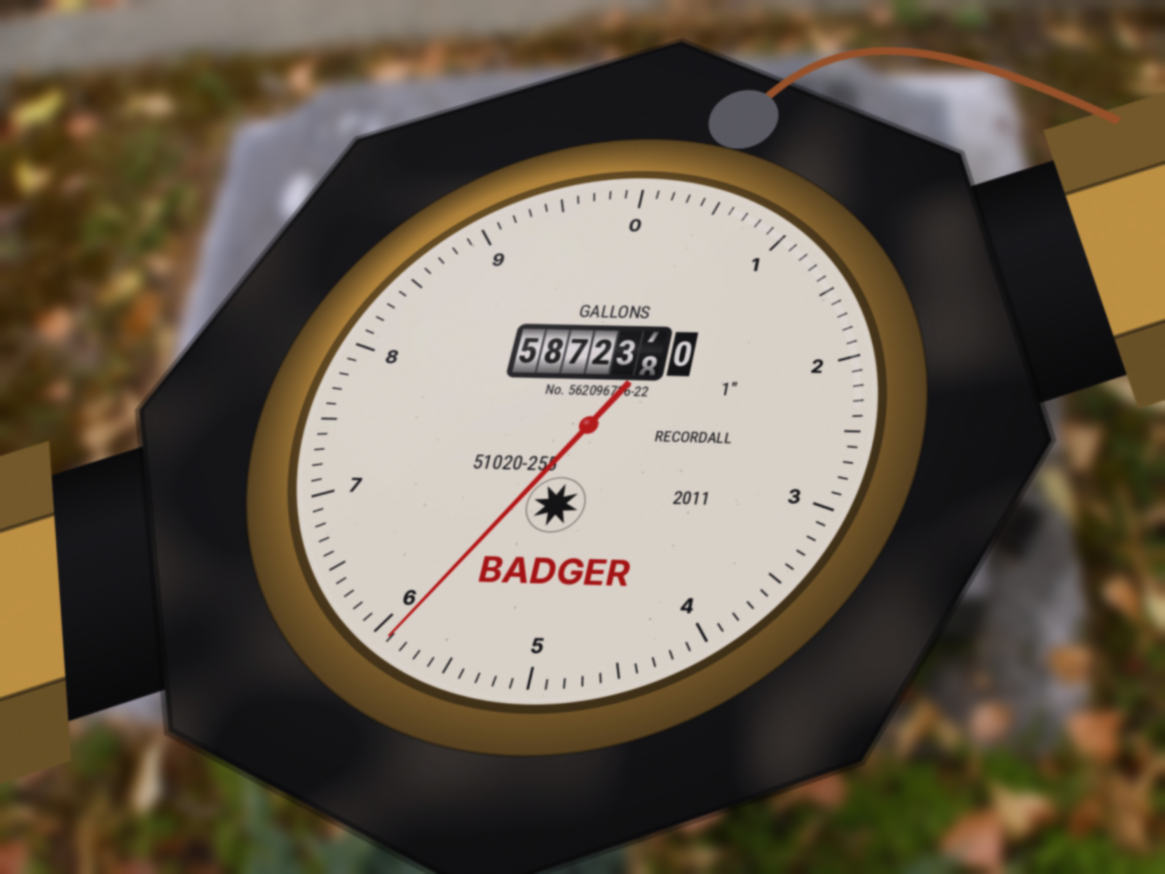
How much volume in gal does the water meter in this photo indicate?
5872375.9 gal
